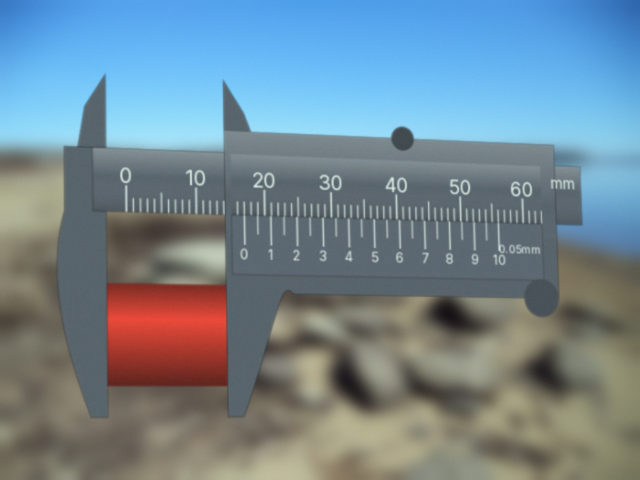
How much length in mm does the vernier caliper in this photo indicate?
17.0 mm
